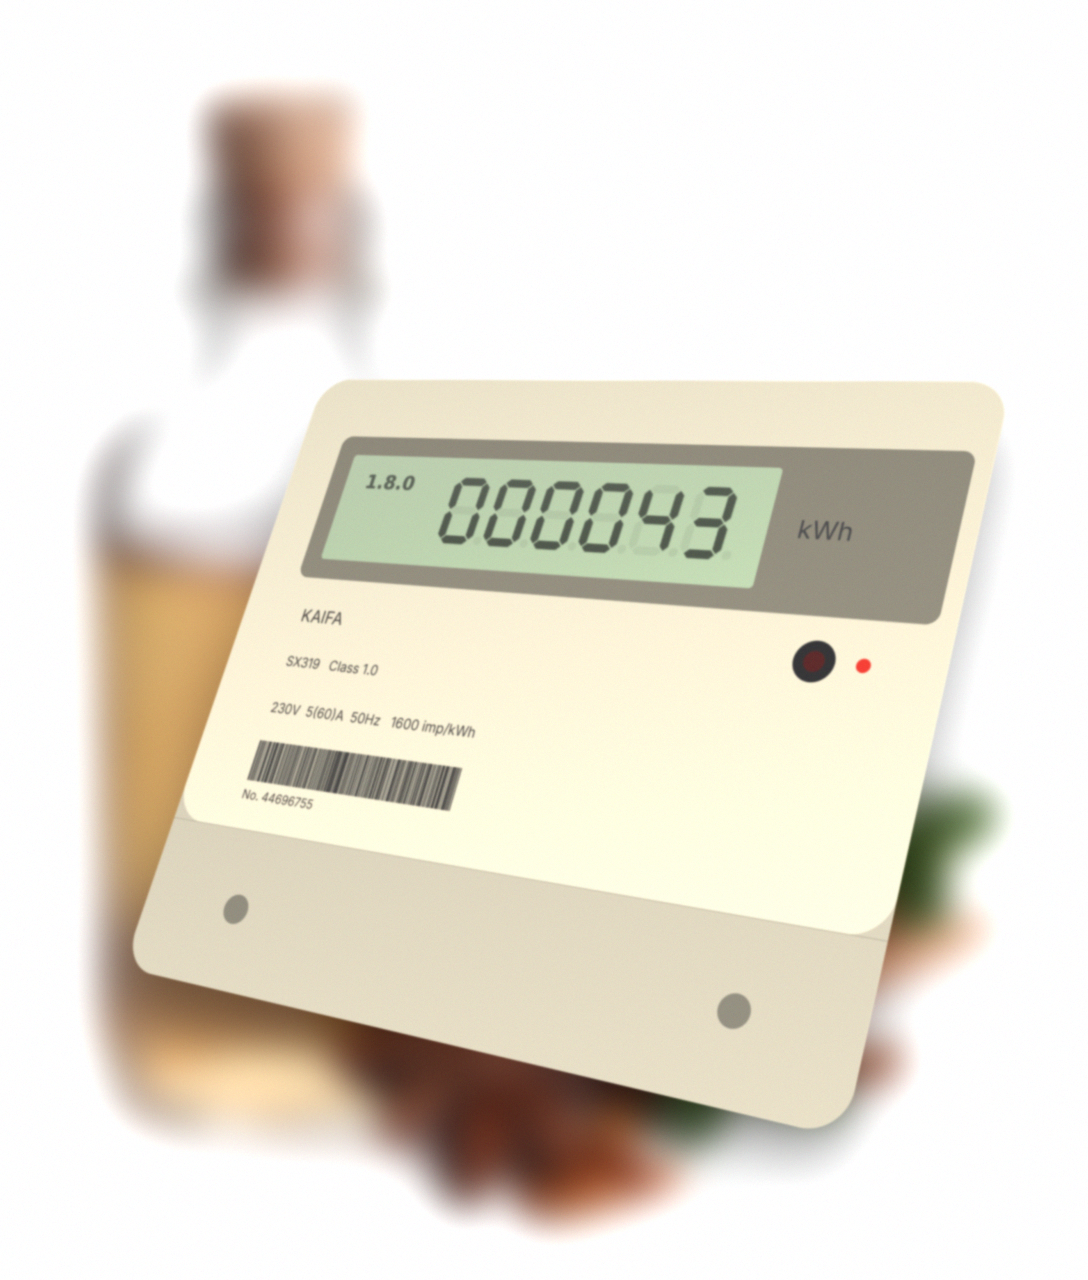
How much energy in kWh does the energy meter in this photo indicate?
43 kWh
